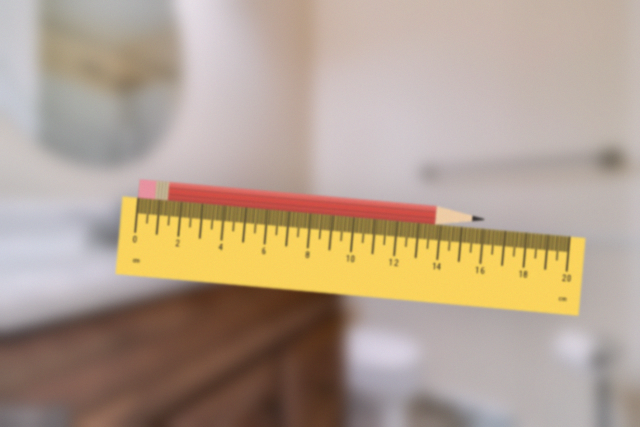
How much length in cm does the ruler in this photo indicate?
16 cm
